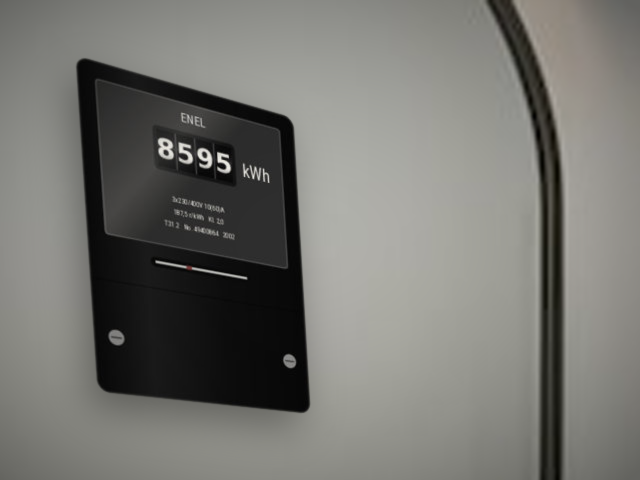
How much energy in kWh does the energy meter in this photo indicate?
8595 kWh
